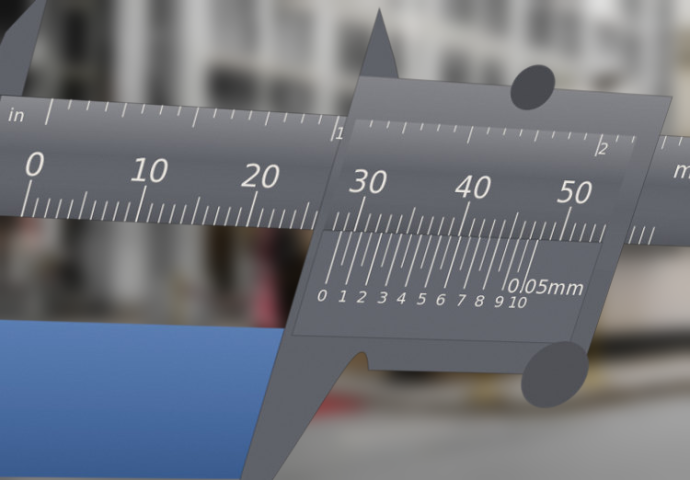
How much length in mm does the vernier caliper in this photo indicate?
28.8 mm
